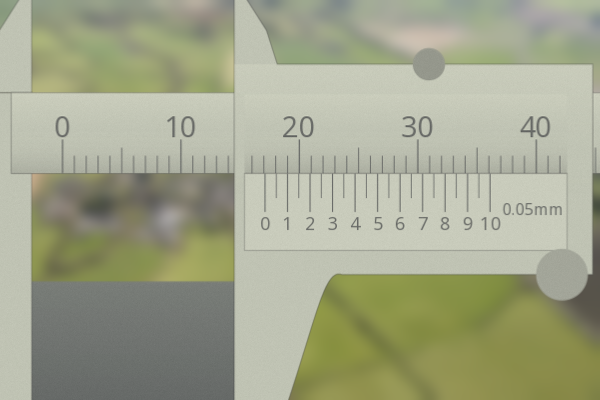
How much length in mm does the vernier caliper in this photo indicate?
17.1 mm
